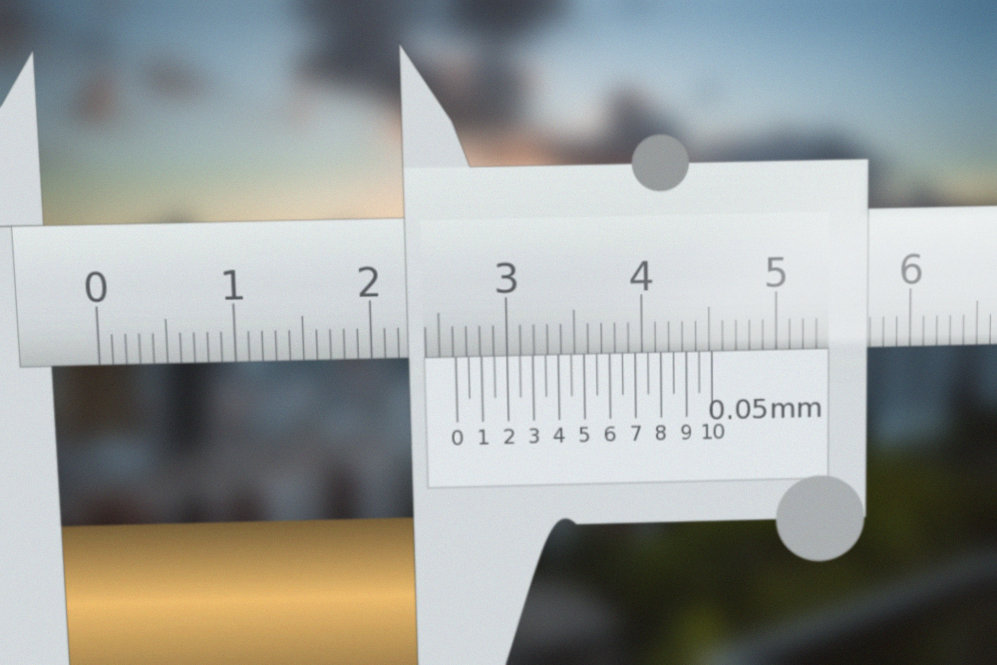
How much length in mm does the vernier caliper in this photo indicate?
26.2 mm
